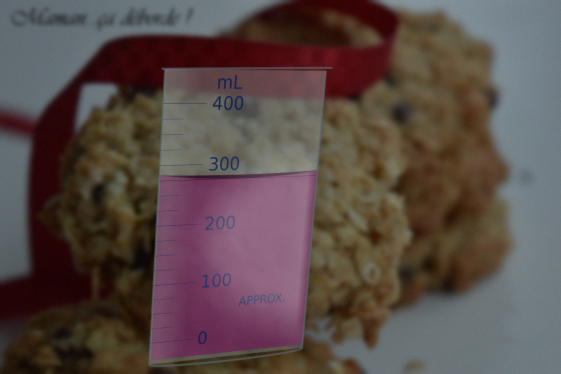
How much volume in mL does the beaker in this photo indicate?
275 mL
